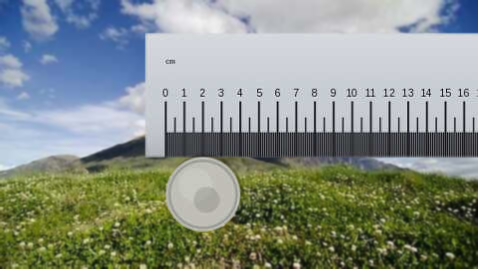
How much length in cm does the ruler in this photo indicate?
4 cm
